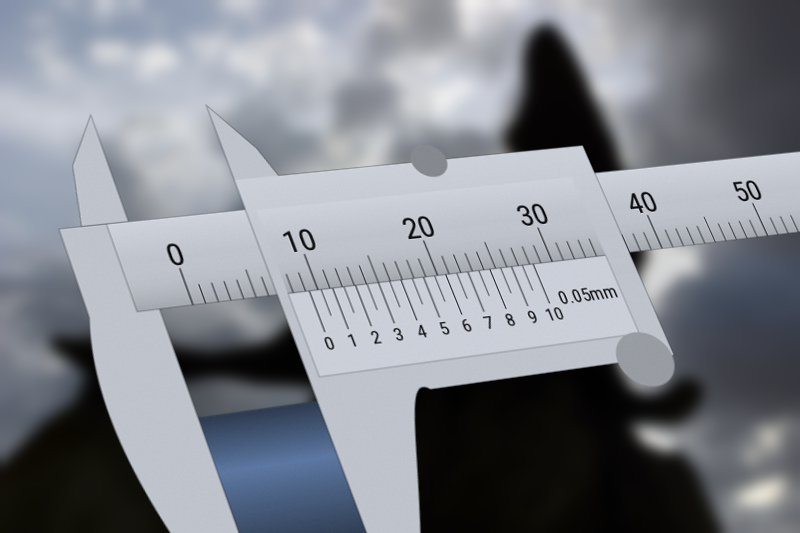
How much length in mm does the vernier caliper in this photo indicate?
9.3 mm
